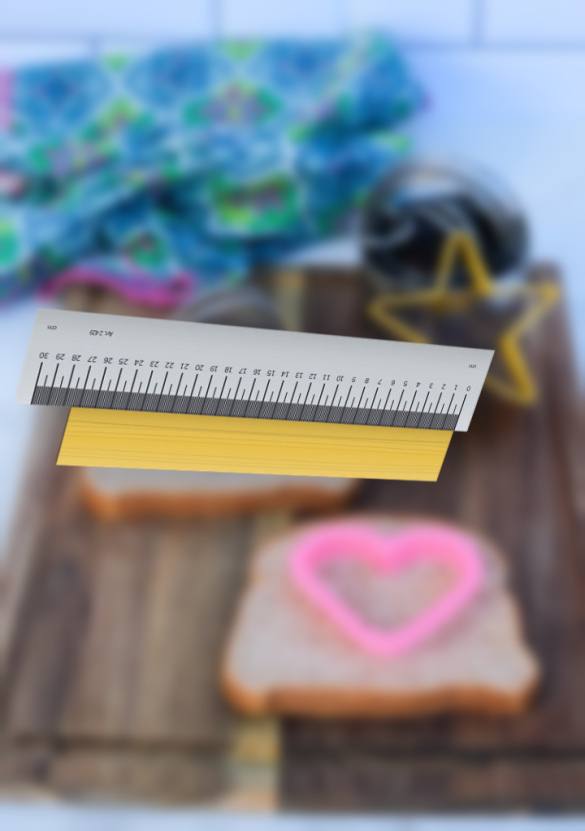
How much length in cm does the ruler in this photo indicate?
27.5 cm
